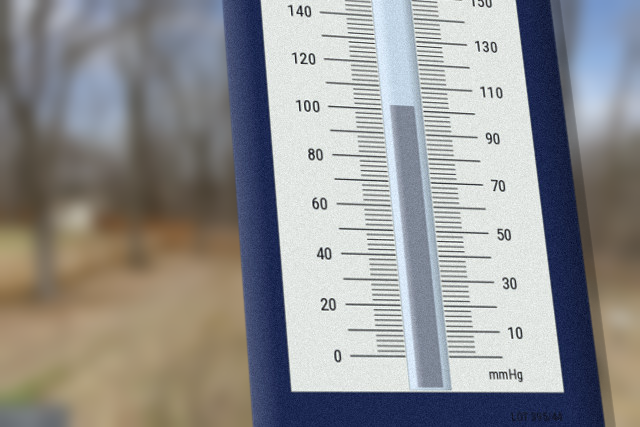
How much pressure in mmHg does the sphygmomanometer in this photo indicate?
102 mmHg
